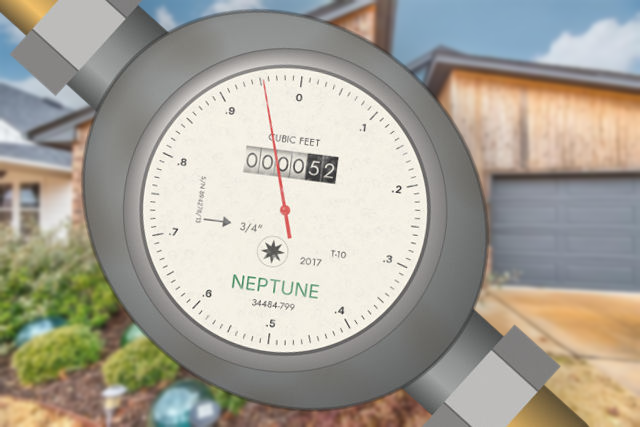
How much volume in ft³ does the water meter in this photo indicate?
51.95 ft³
